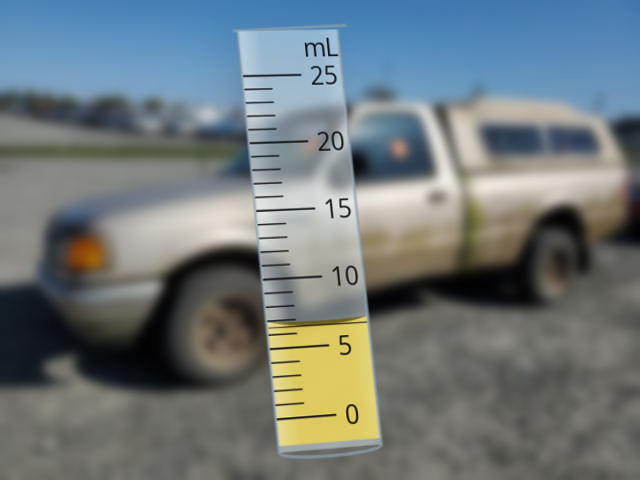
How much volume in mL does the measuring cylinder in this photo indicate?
6.5 mL
